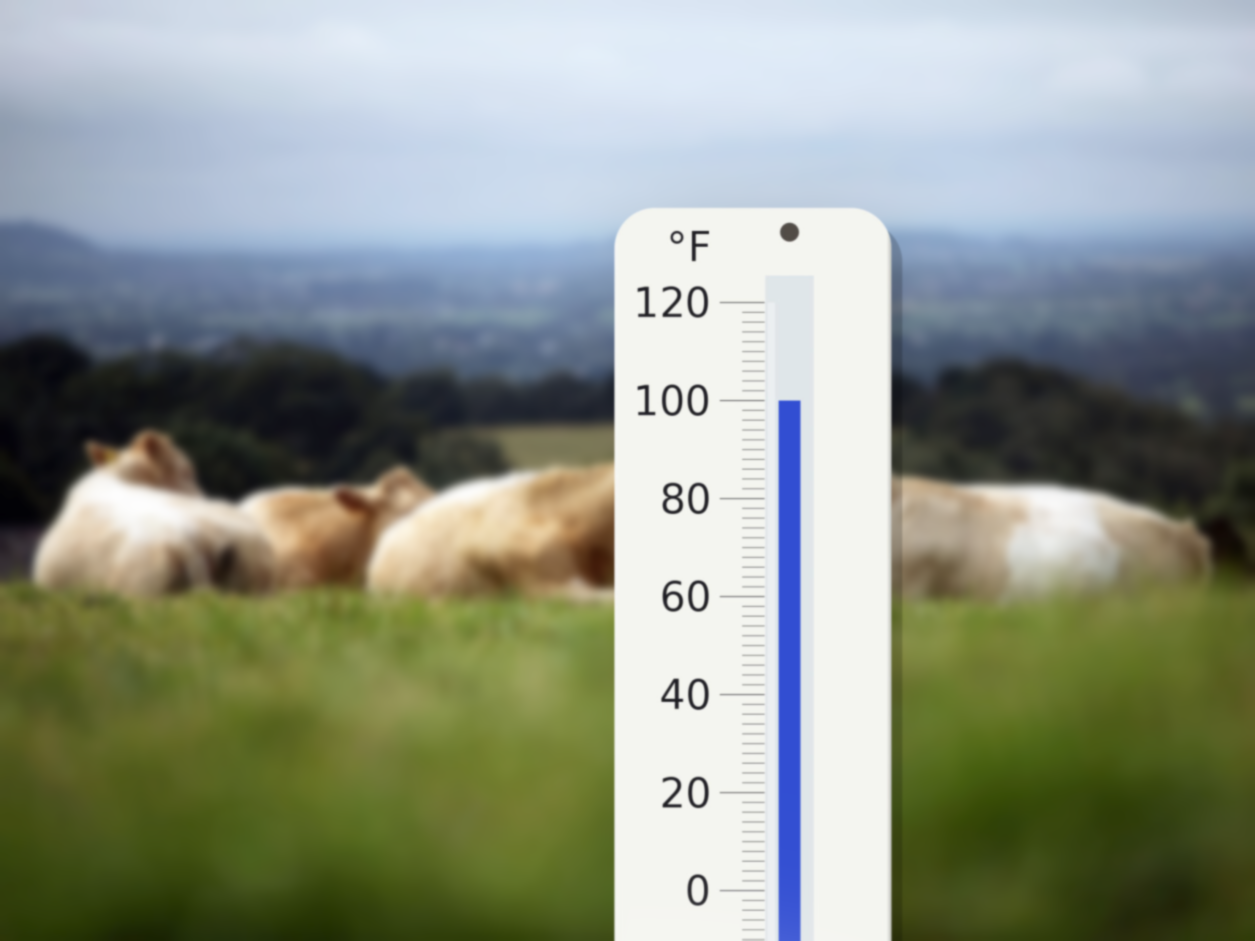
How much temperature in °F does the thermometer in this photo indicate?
100 °F
